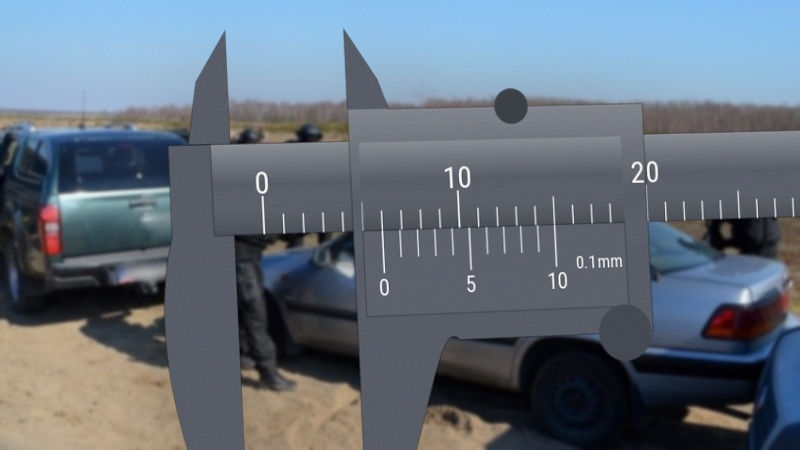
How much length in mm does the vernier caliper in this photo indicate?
6.0 mm
